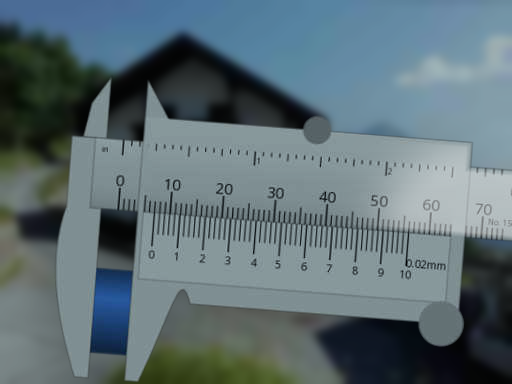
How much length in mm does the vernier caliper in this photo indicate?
7.0 mm
